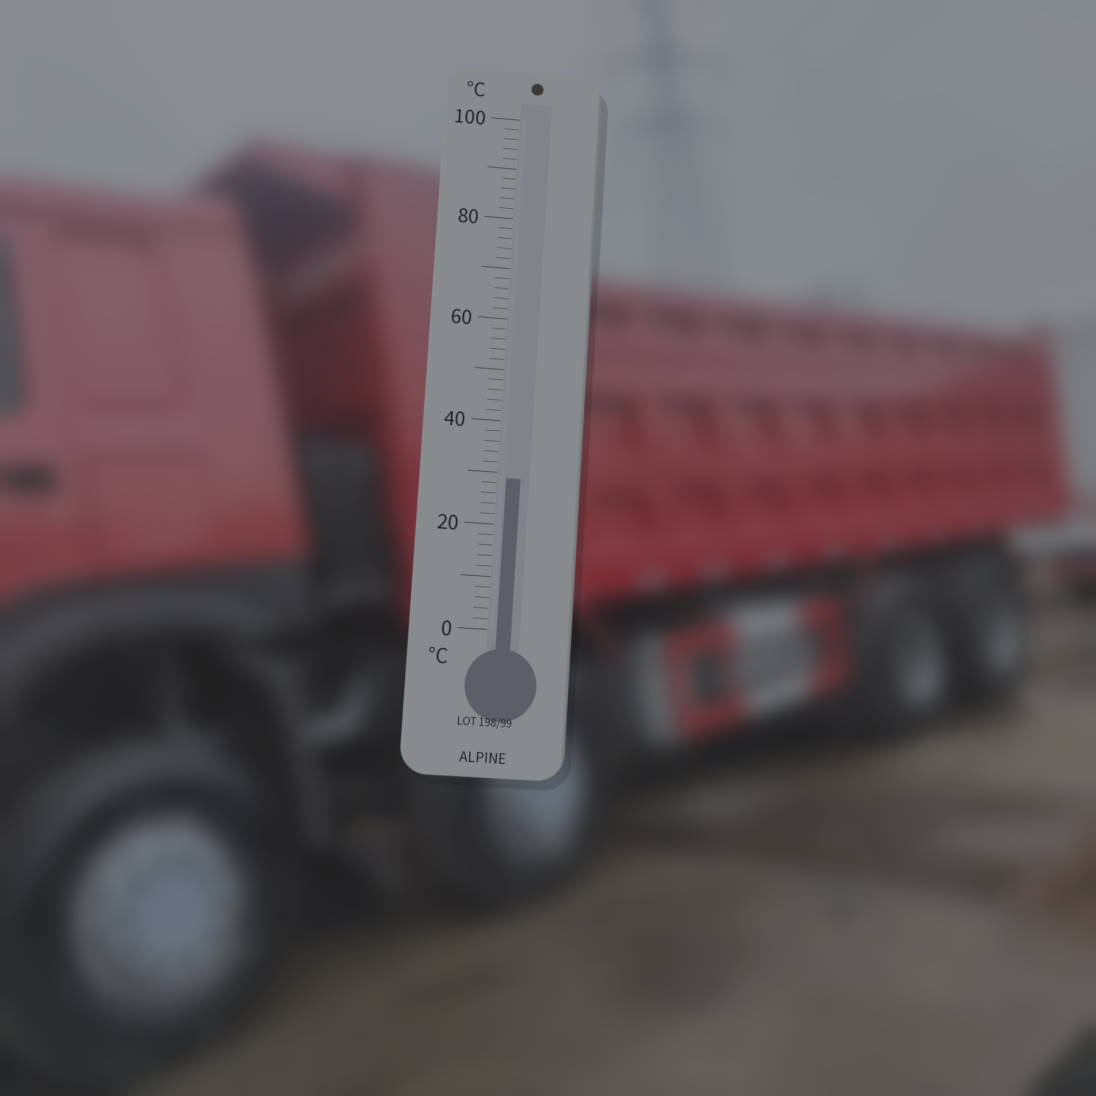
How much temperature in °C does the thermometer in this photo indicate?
29 °C
